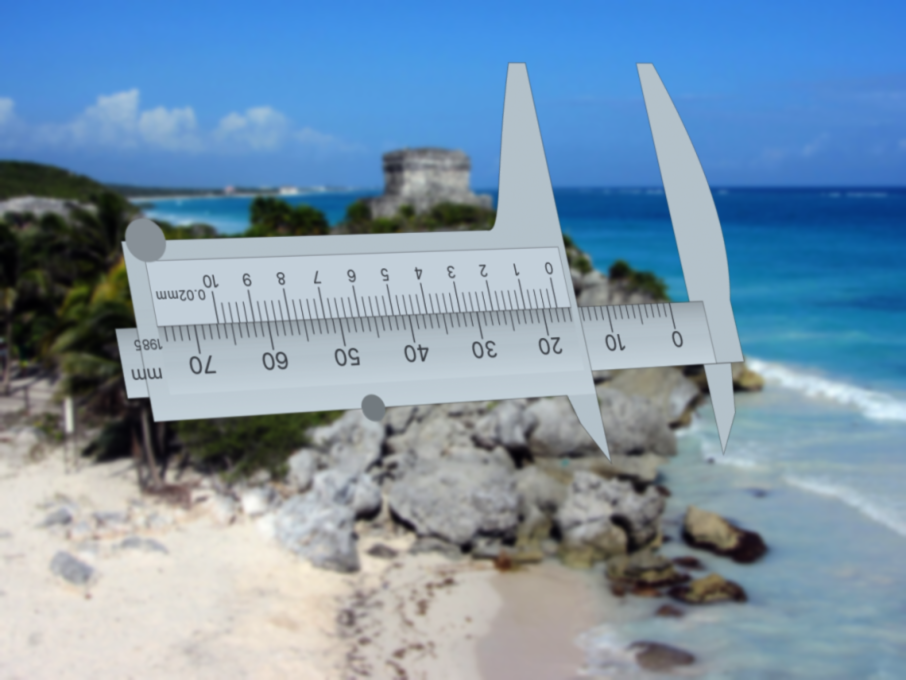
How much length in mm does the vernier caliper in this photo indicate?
17.8 mm
